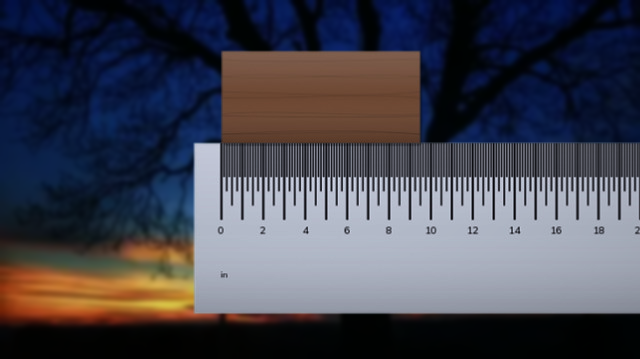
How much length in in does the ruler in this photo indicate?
9.5 in
